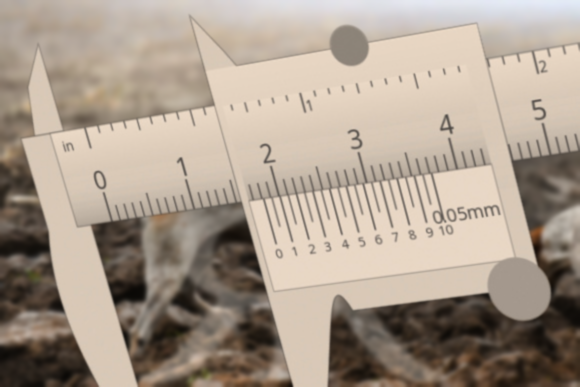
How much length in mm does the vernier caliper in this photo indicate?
18.2 mm
